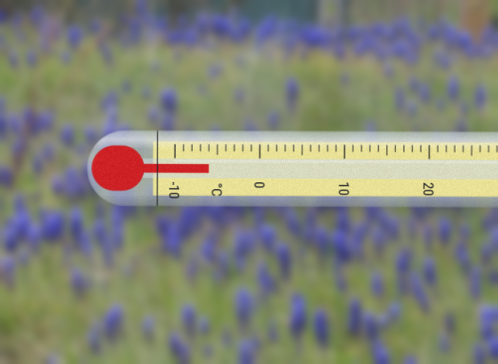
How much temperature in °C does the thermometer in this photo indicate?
-6 °C
